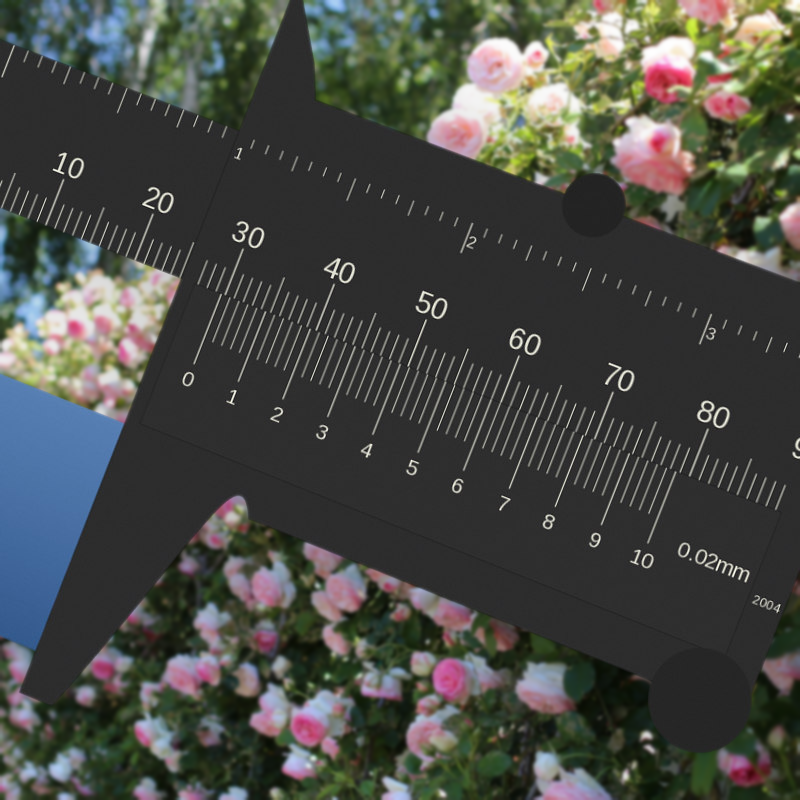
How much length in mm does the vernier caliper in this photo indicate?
29.6 mm
